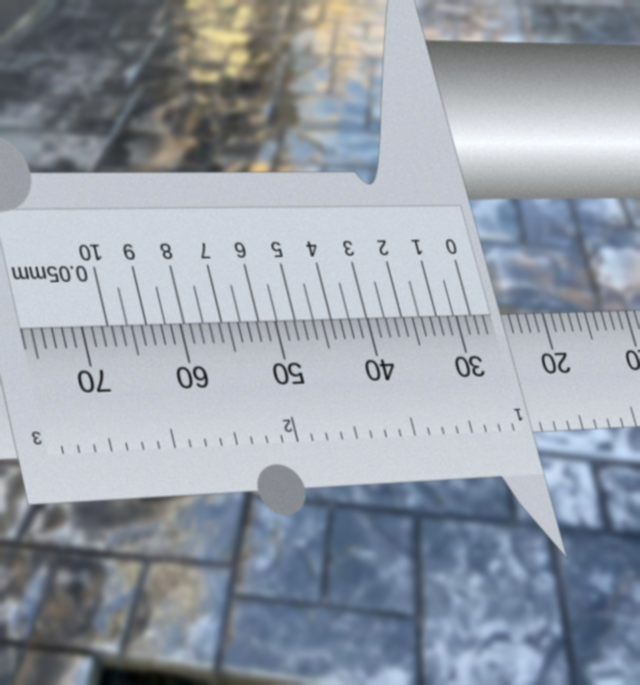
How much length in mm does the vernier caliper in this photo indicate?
28.4 mm
